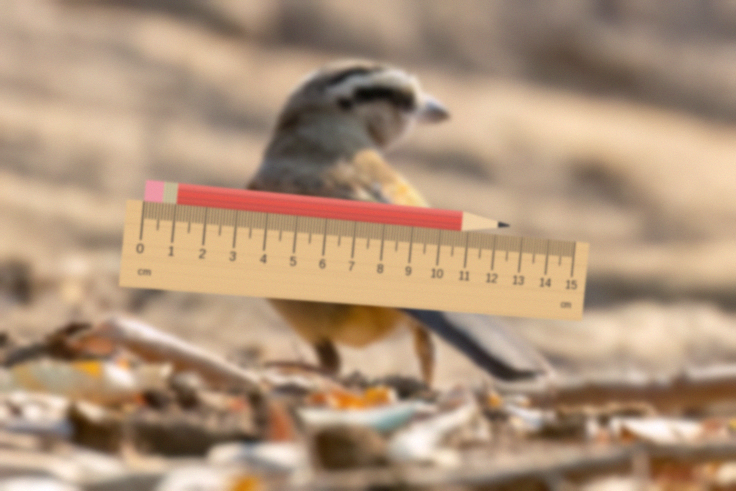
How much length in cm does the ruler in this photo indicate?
12.5 cm
